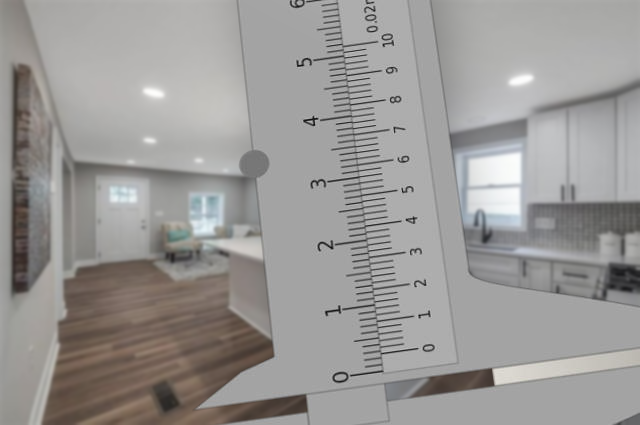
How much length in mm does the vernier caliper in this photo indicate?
2.6 mm
